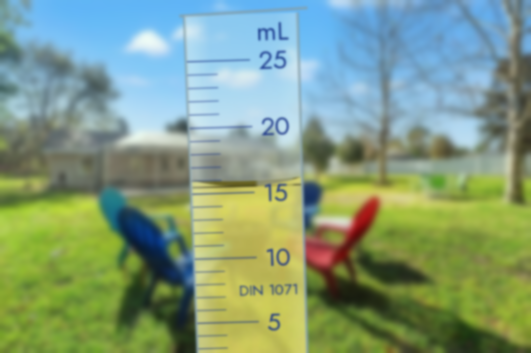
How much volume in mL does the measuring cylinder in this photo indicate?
15.5 mL
